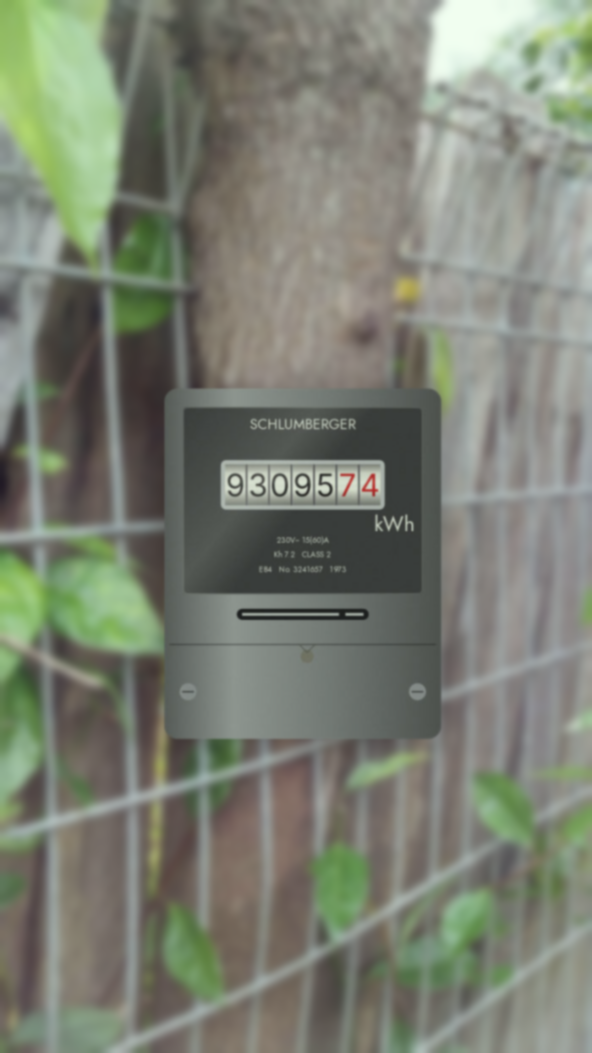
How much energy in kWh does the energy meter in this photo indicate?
93095.74 kWh
